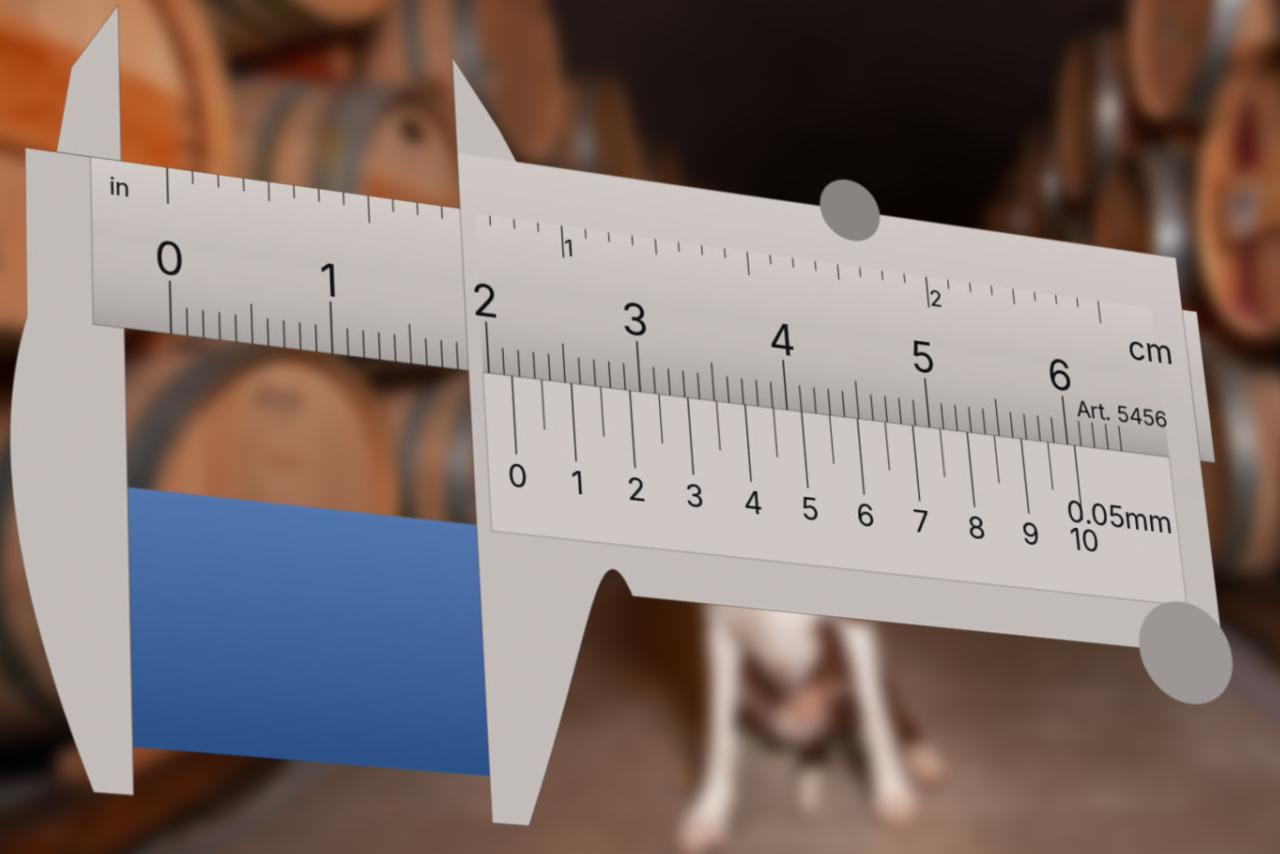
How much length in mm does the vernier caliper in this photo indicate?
21.5 mm
